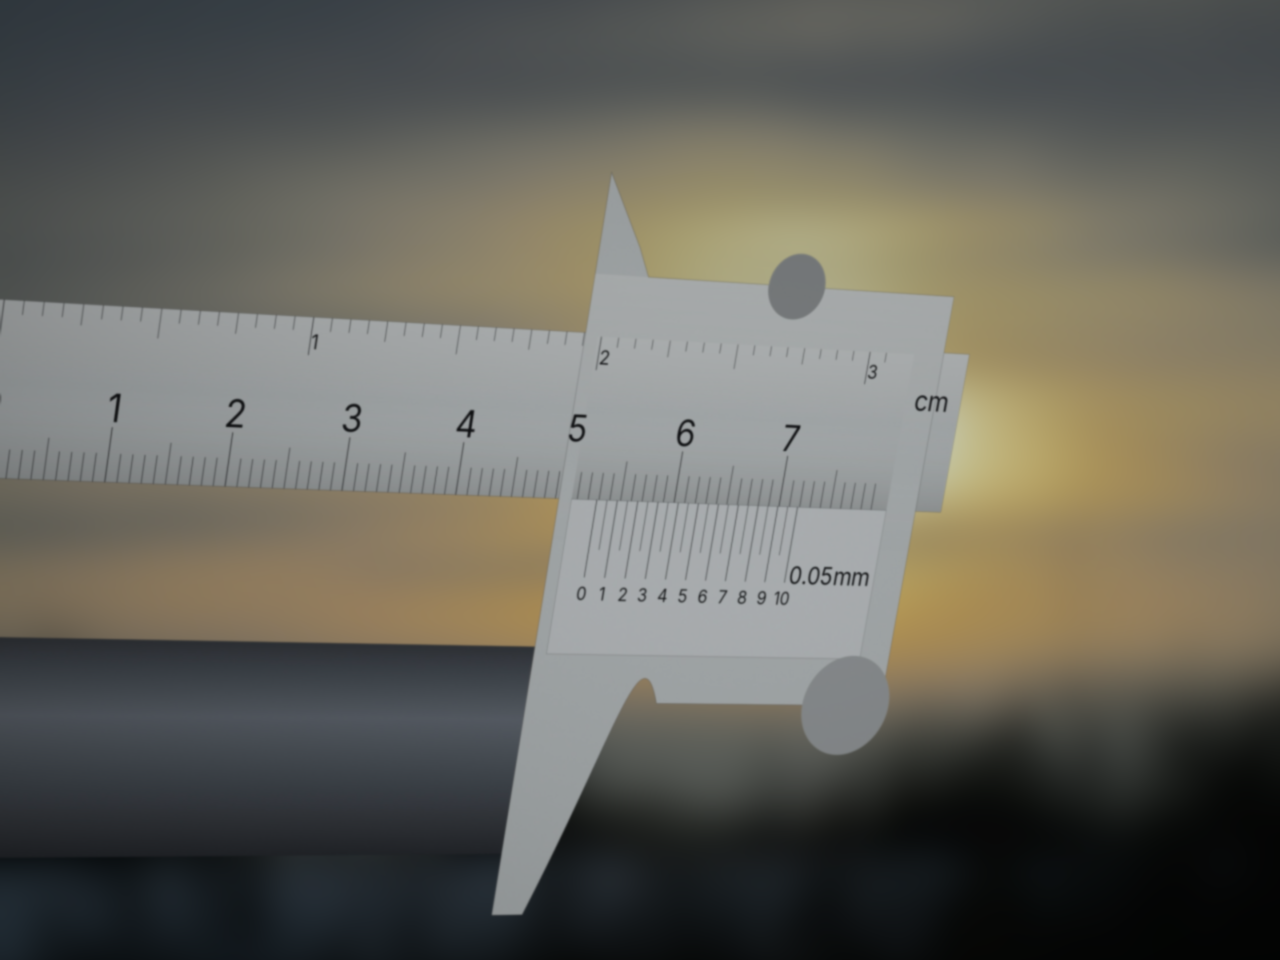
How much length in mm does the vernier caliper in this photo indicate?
52.8 mm
